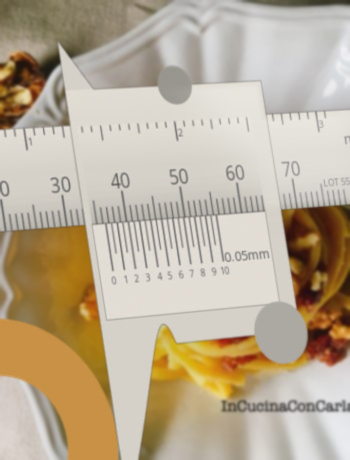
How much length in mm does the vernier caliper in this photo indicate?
36.5 mm
